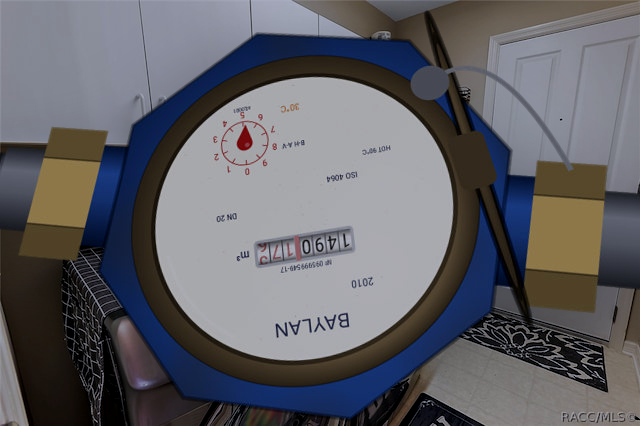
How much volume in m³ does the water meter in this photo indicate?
1490.1755 m³
